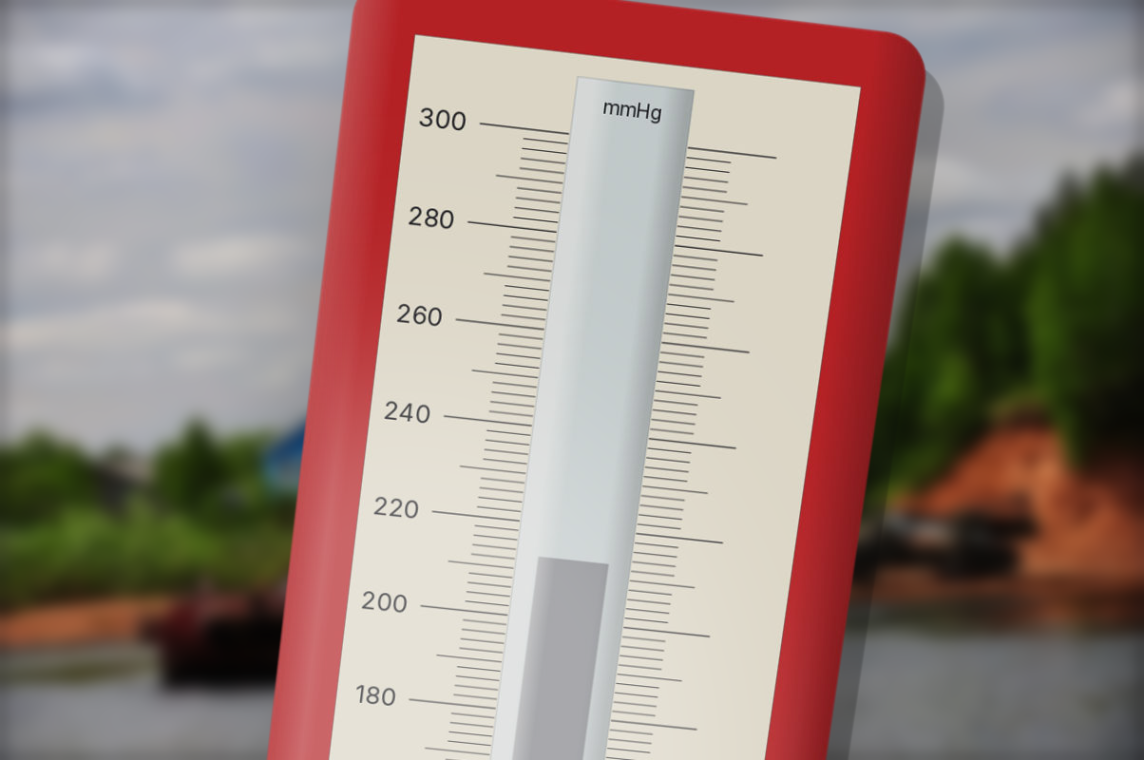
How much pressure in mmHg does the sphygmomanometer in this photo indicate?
213 mmHg
